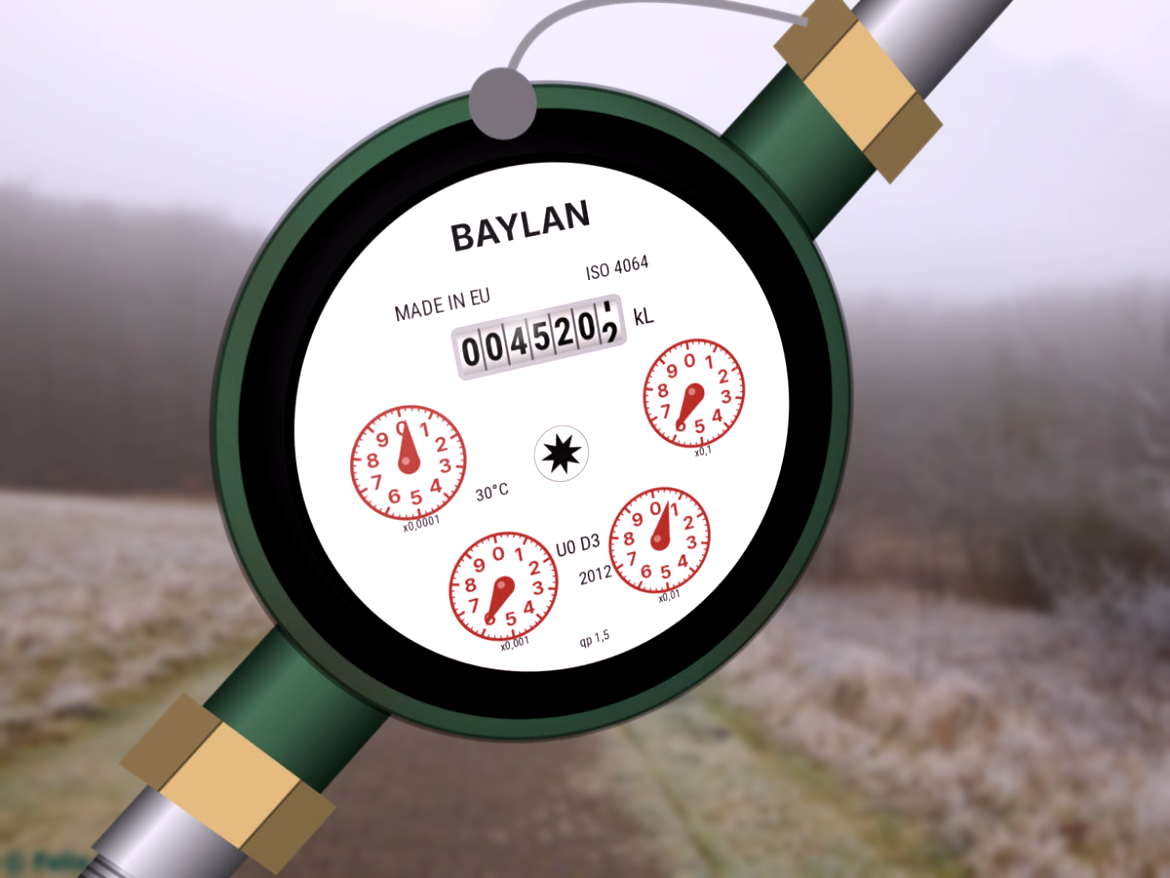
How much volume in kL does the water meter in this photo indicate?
45201.6060 kL
